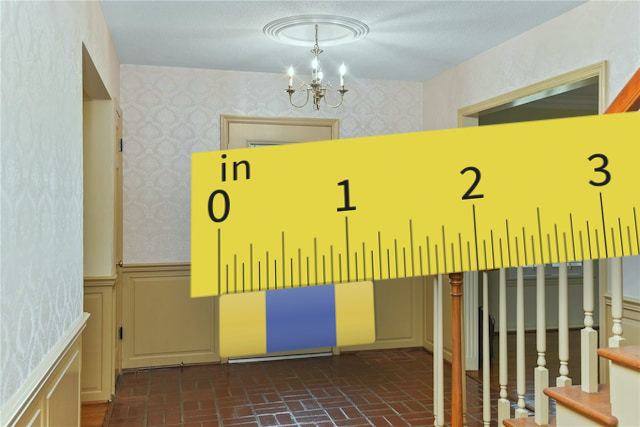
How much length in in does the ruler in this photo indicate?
1.1875 in
